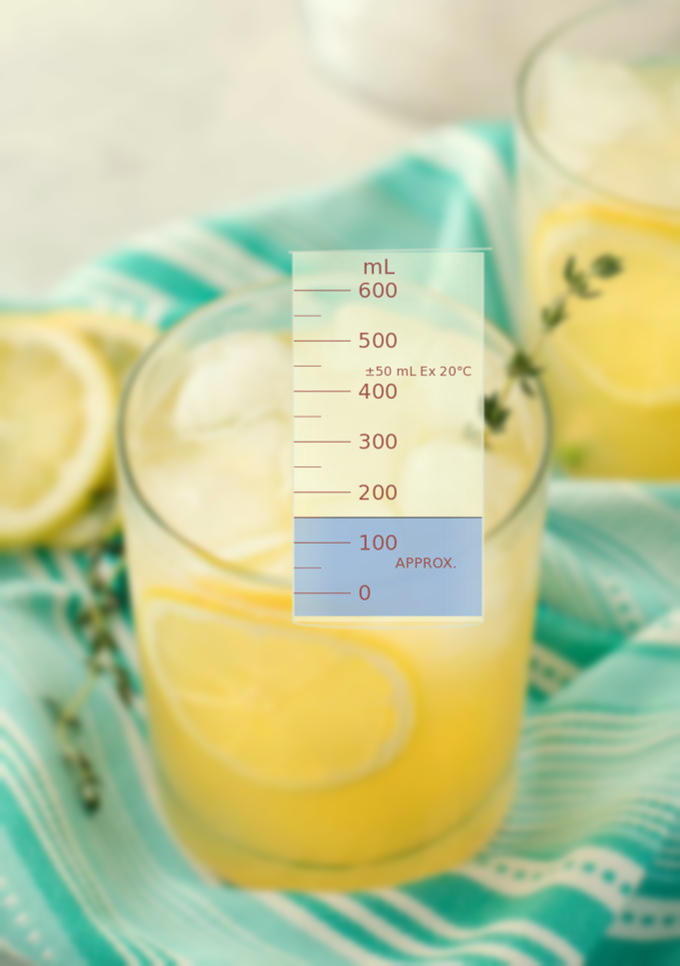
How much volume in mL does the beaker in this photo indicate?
150 mL
